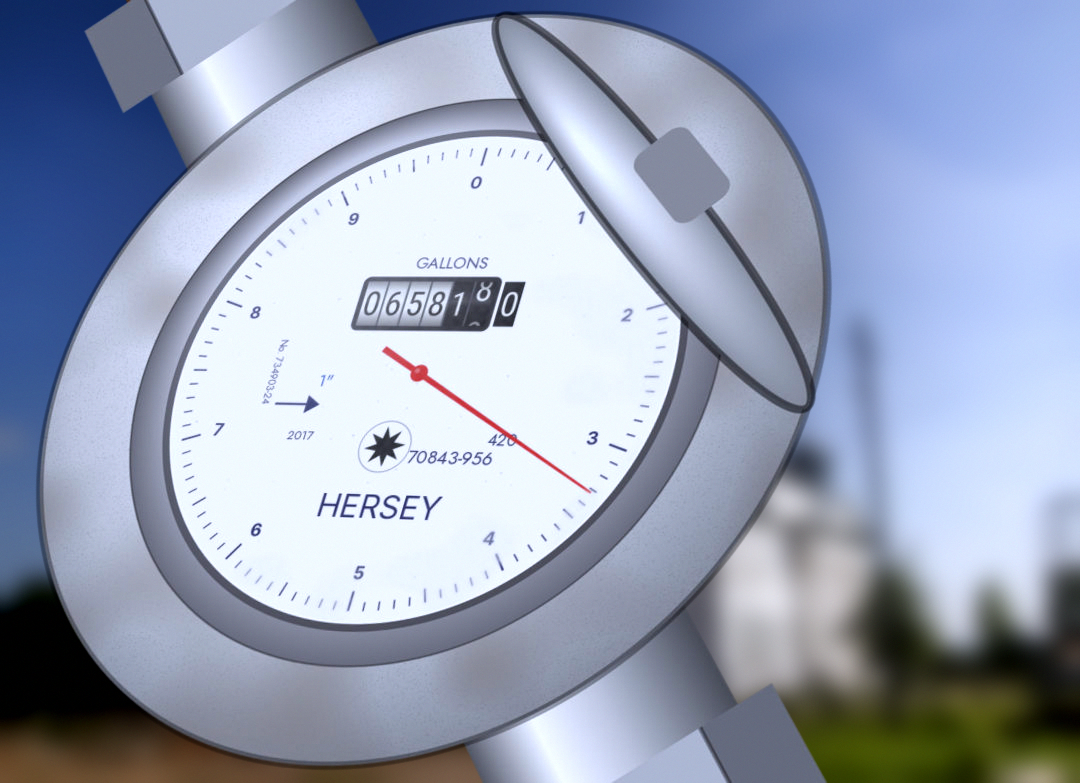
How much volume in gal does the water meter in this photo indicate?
658183.3 gal
